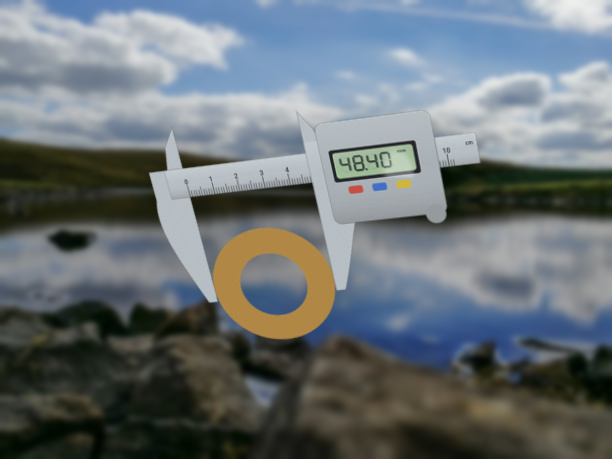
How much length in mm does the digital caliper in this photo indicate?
48.40 mm
